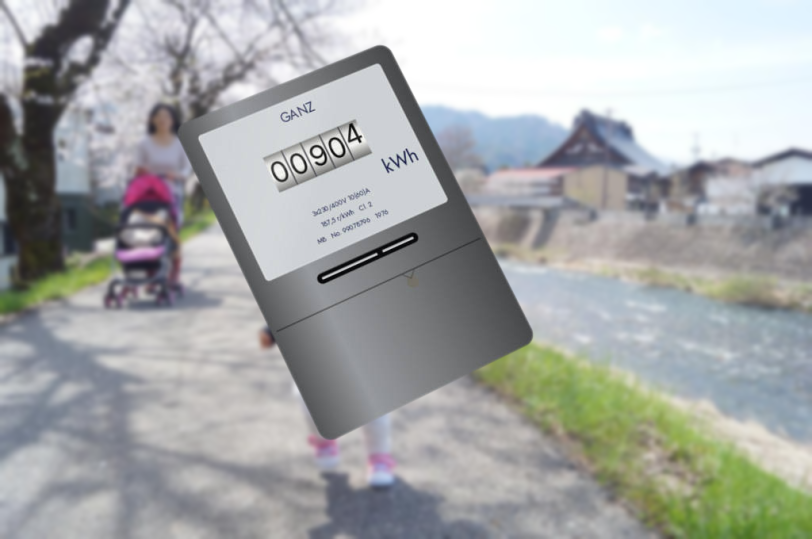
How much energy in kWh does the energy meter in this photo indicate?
904 kWh
